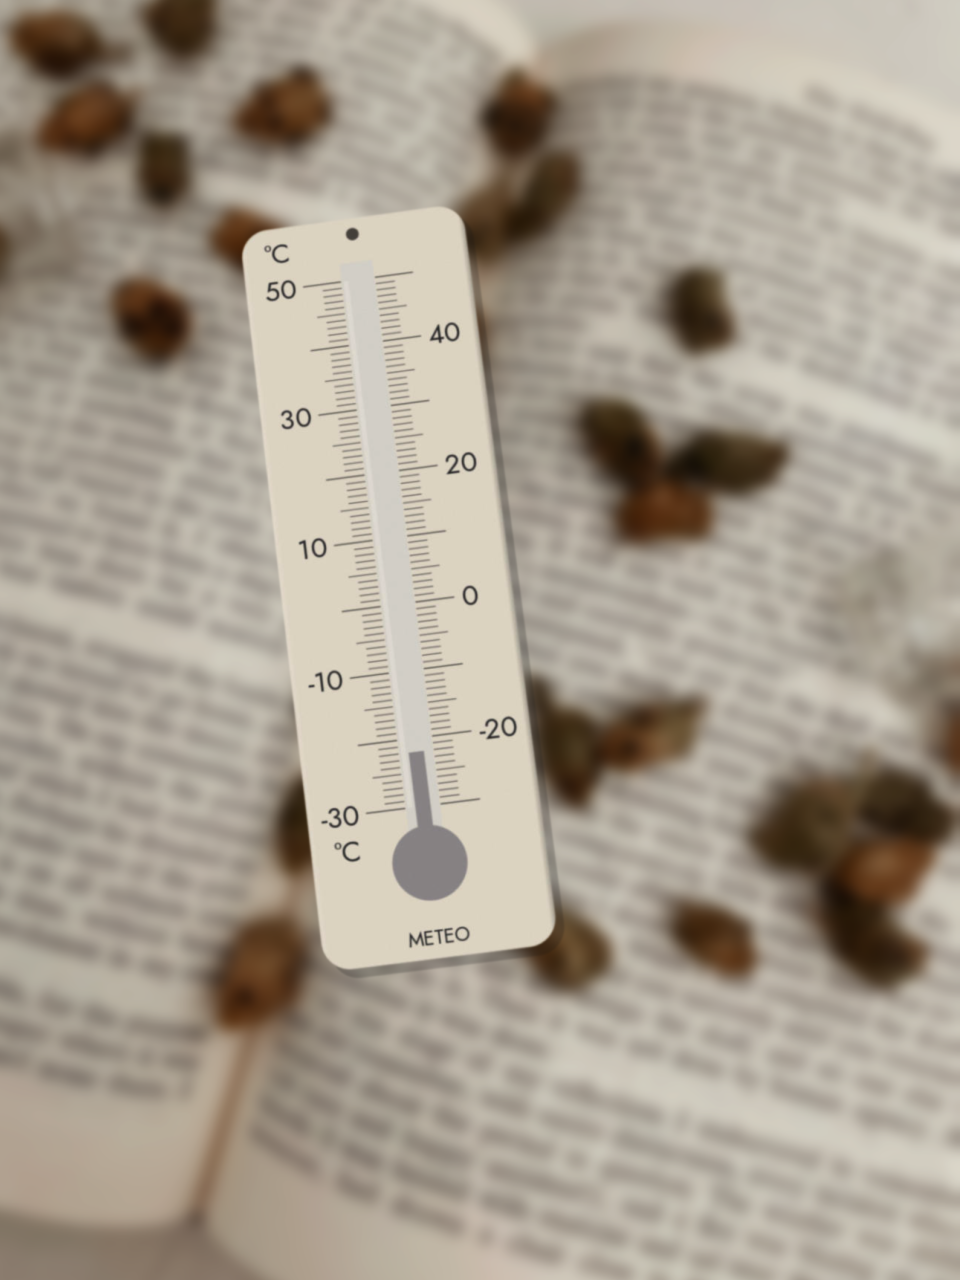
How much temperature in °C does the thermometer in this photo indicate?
-22 °C
